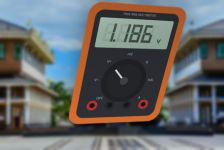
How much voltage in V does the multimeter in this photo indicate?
1.186 V
